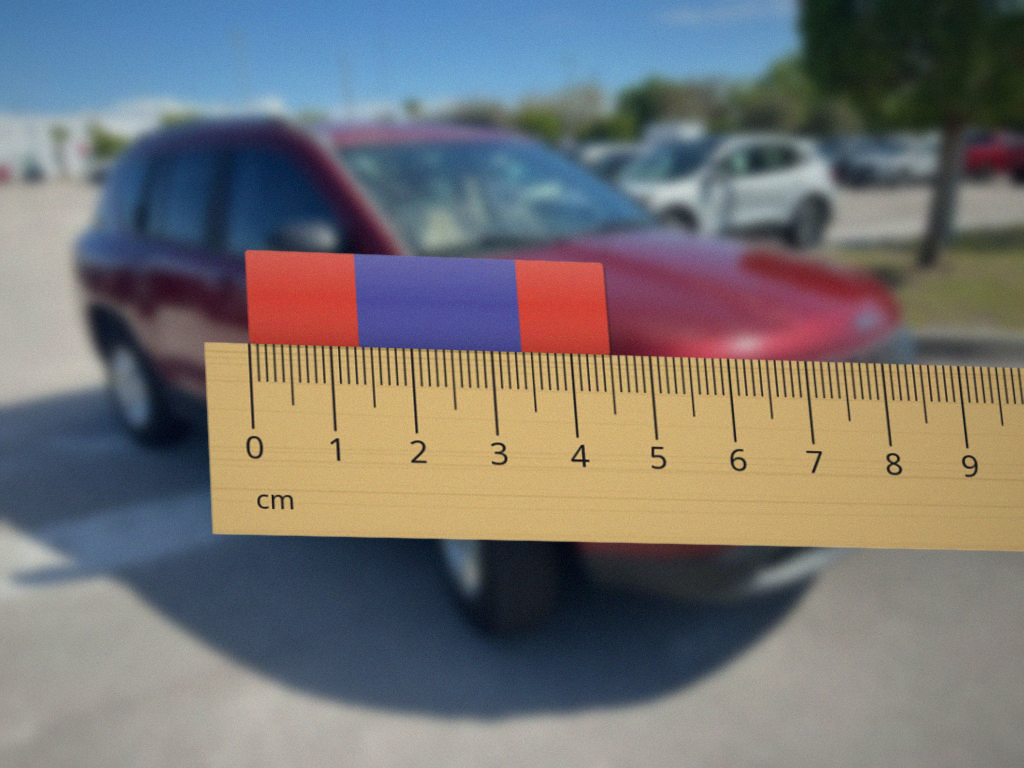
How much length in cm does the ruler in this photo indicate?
4.5 cm
